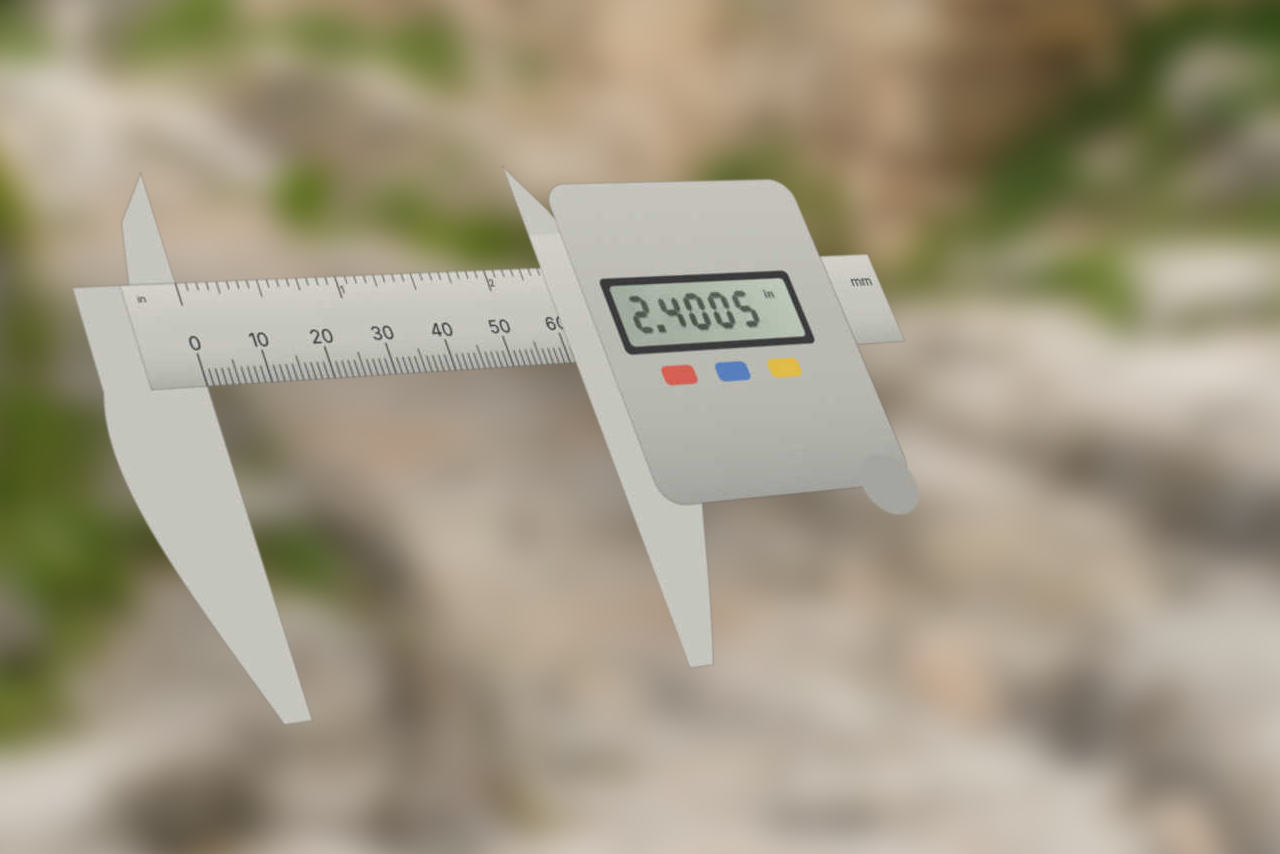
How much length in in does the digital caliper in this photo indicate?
2.4005 in
